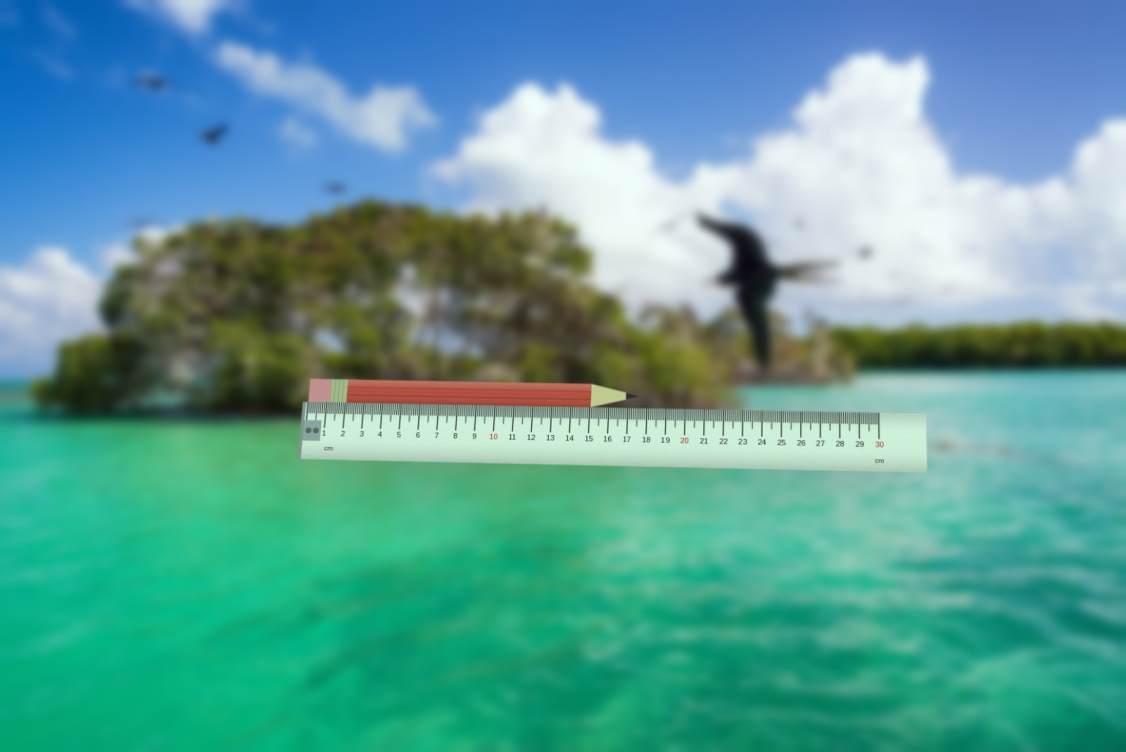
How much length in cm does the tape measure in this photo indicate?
17.5 cm
